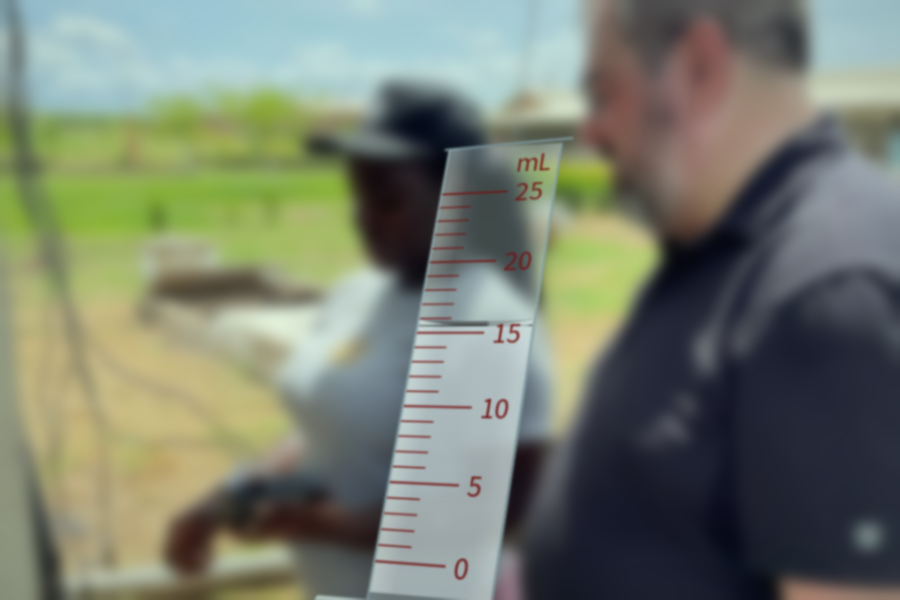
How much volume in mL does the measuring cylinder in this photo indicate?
15.5 mL
